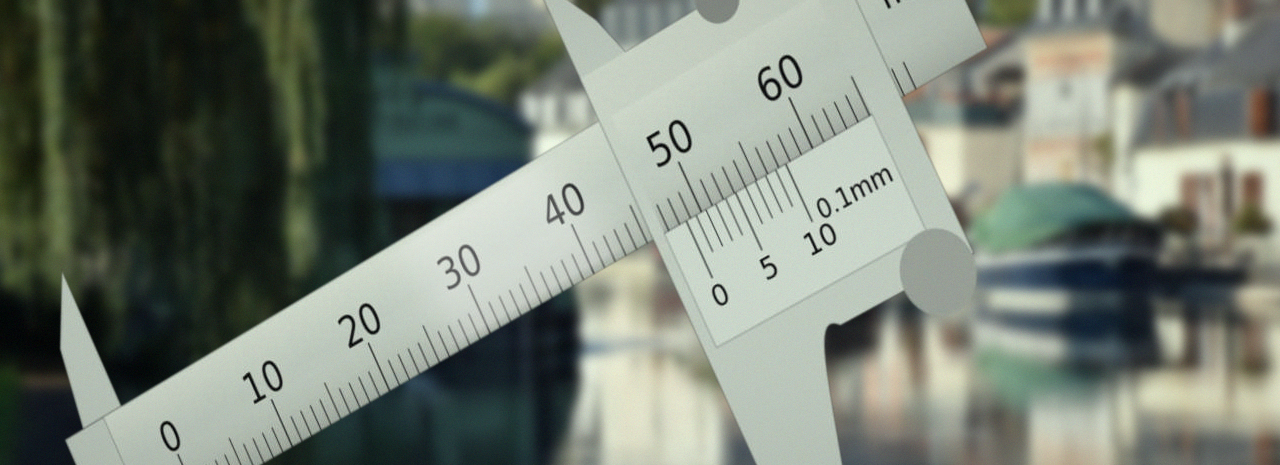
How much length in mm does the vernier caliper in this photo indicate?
48.6 mm
